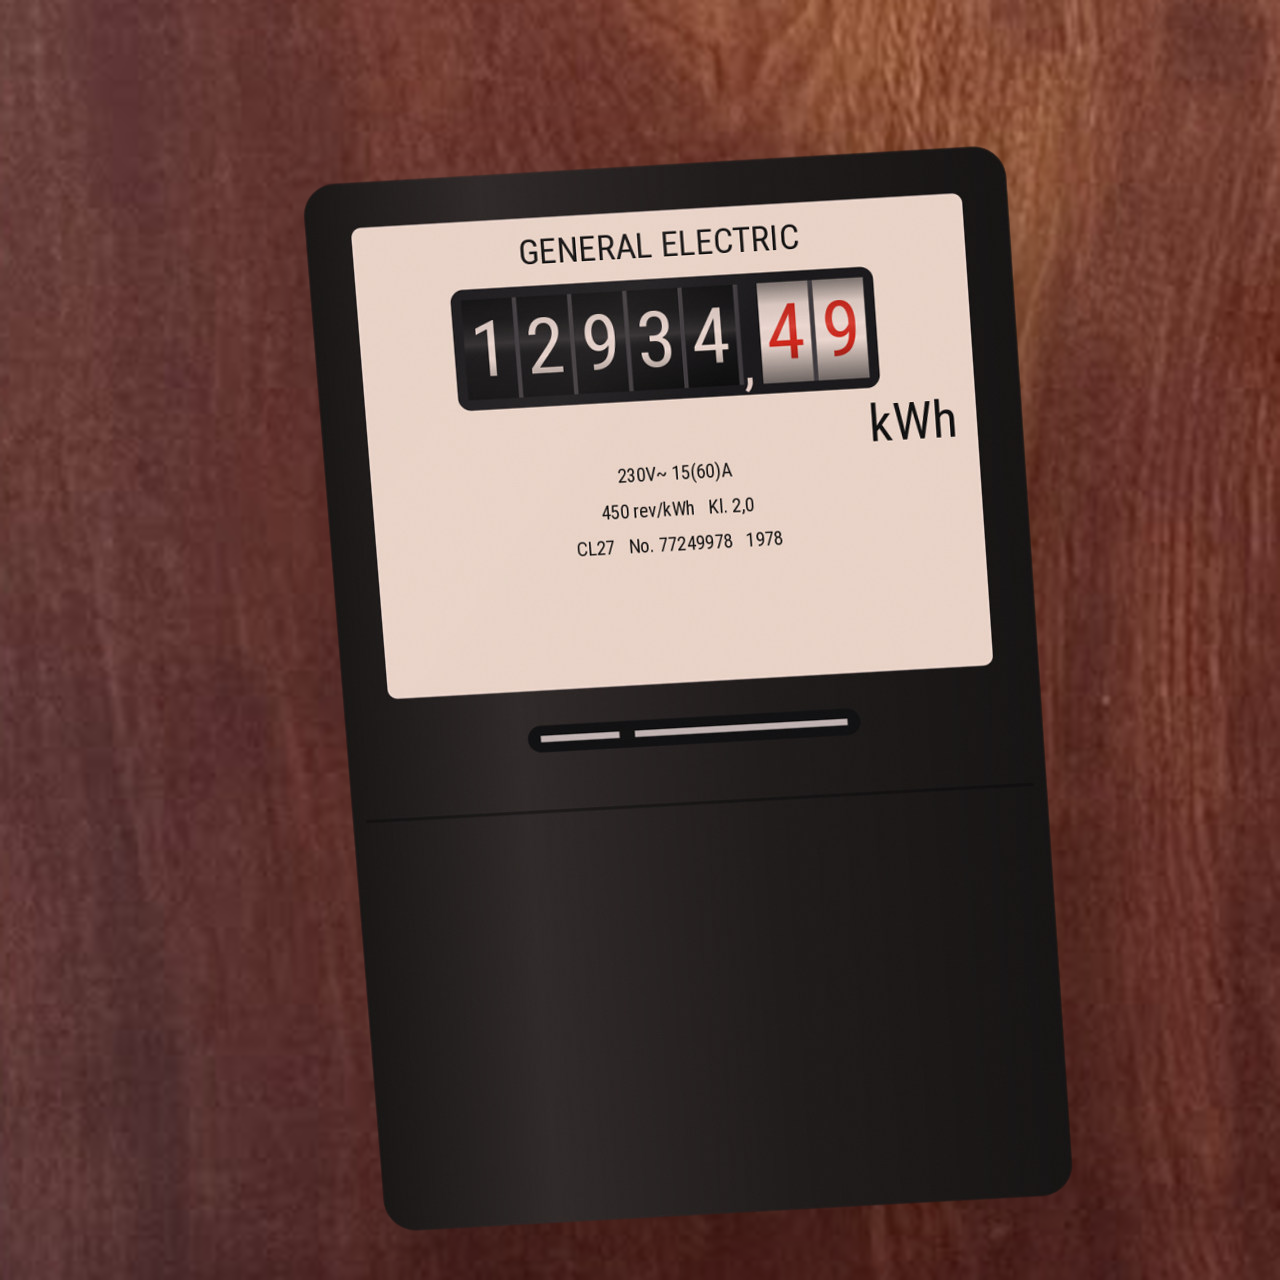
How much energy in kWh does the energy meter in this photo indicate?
12934.49 kWh
